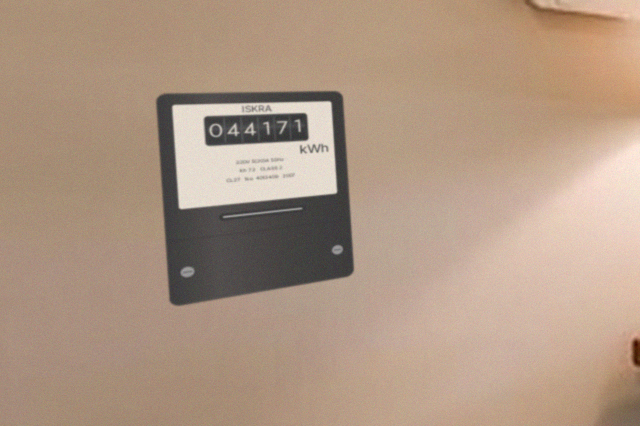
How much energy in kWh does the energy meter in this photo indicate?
44171 kWh
